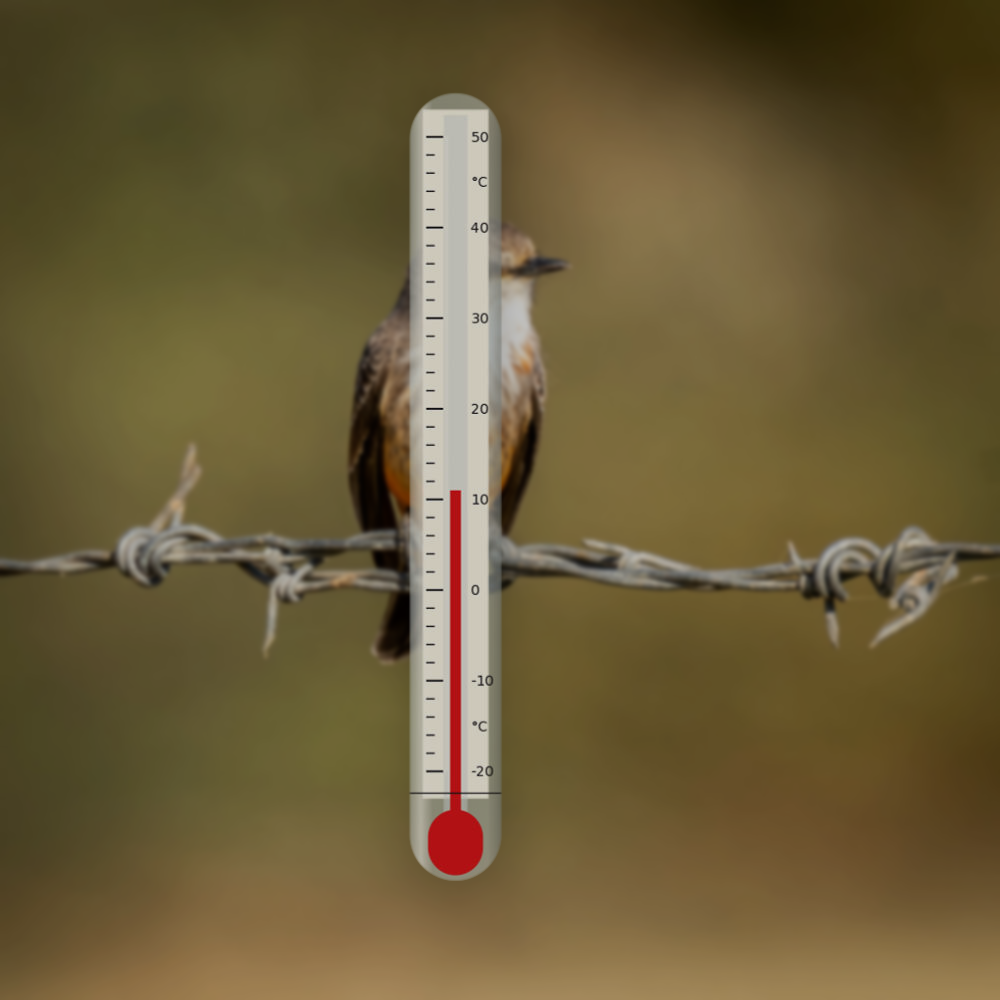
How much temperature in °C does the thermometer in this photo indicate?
11 °C
